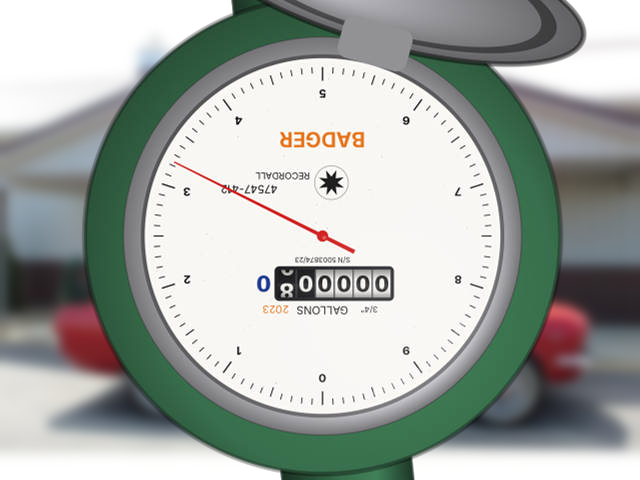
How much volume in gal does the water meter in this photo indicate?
83.2 gal
